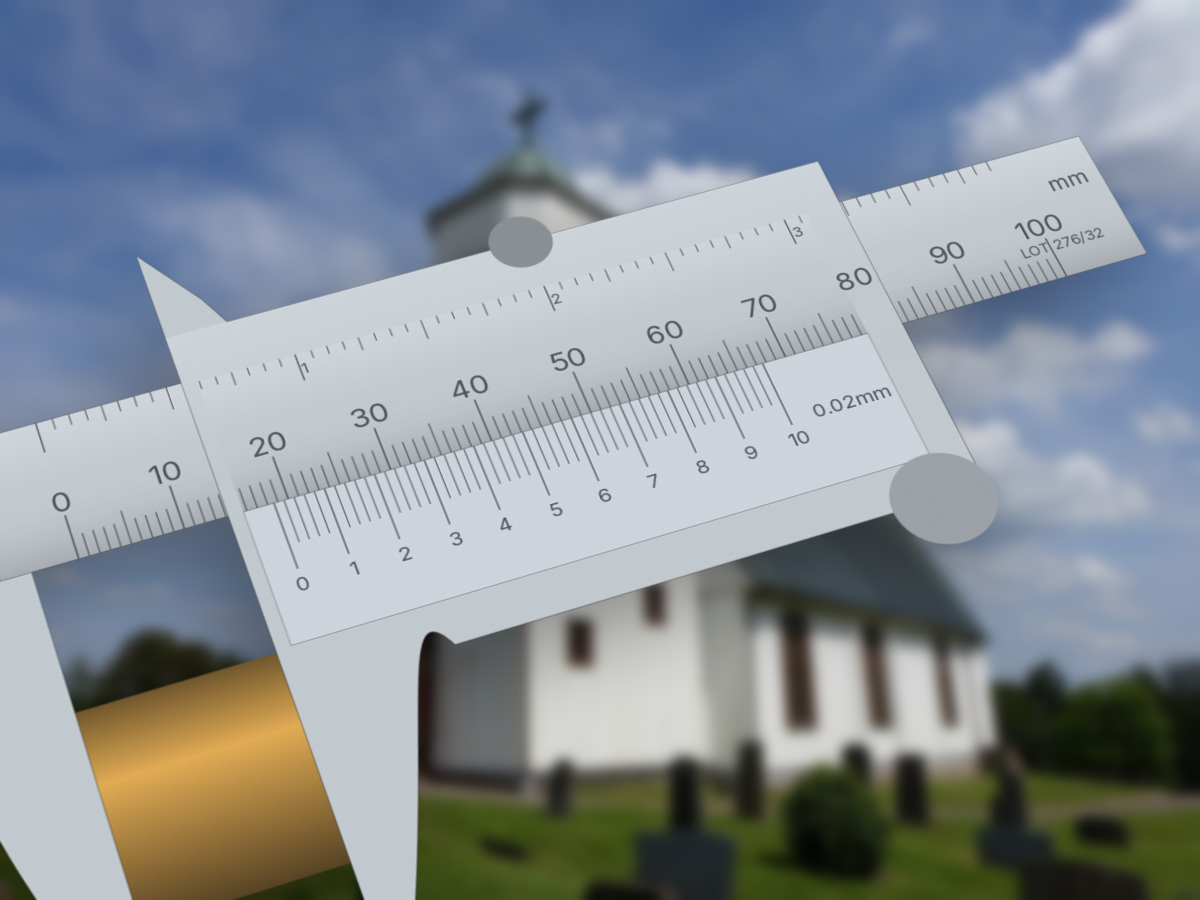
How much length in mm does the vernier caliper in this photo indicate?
18.6 mm
